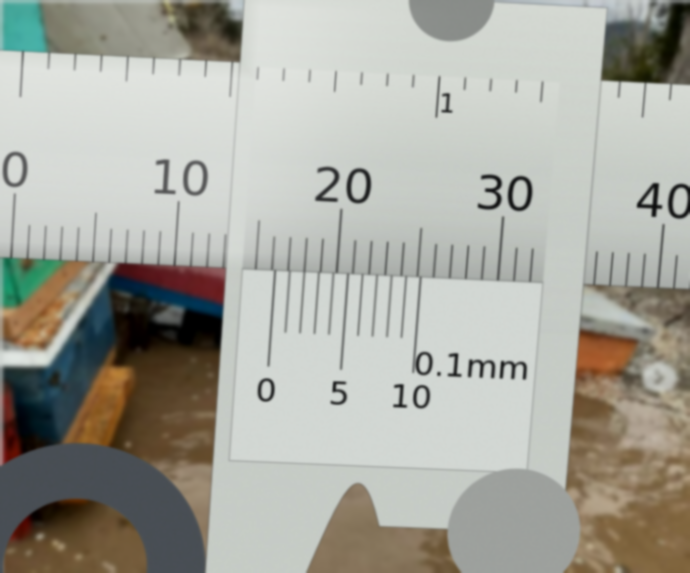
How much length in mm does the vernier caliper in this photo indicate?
16.2 mm
